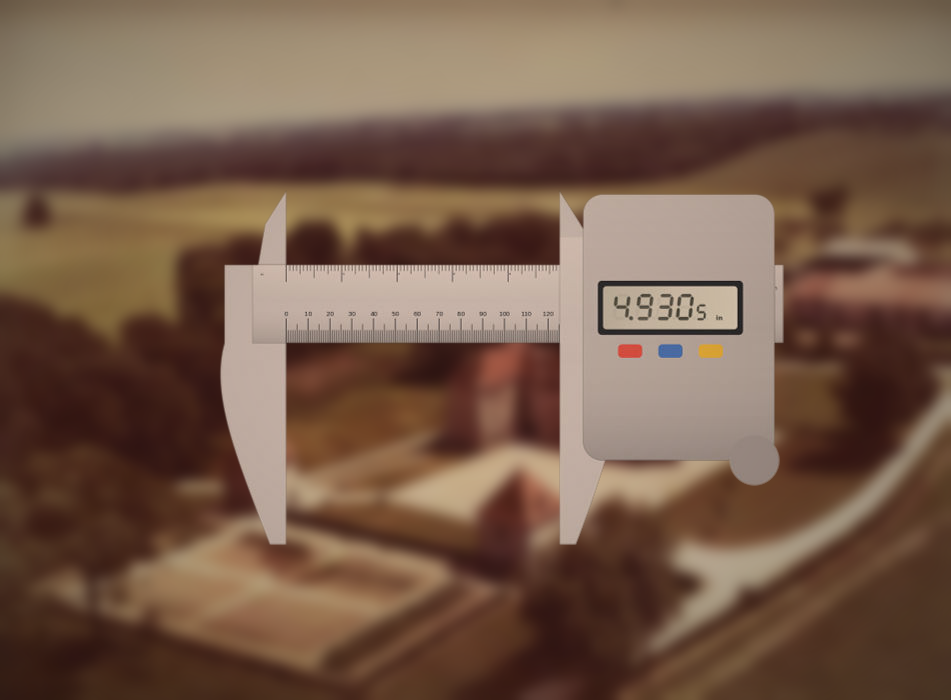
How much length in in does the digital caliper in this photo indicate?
4.9305 in
